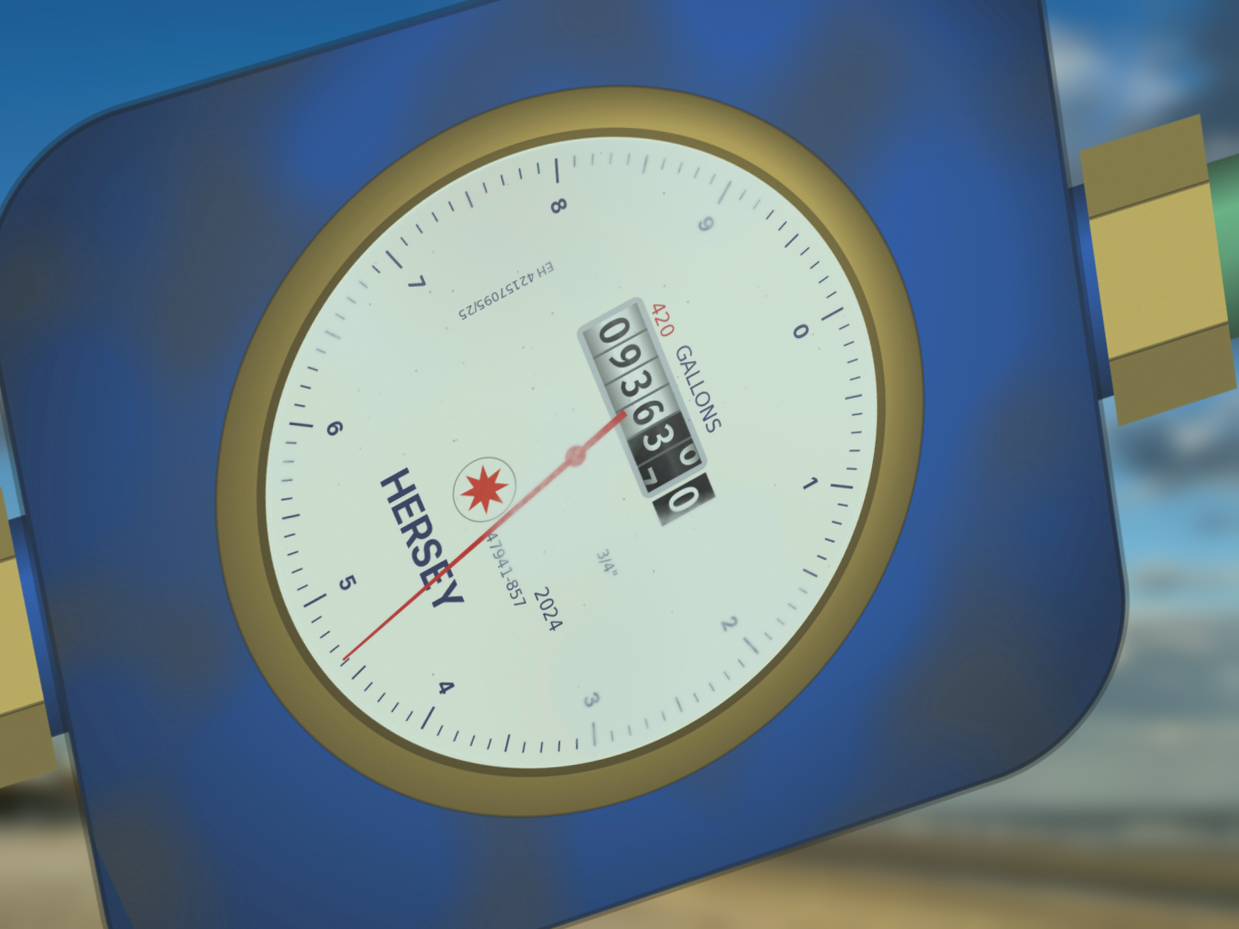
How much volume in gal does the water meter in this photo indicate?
936364.6 gal
